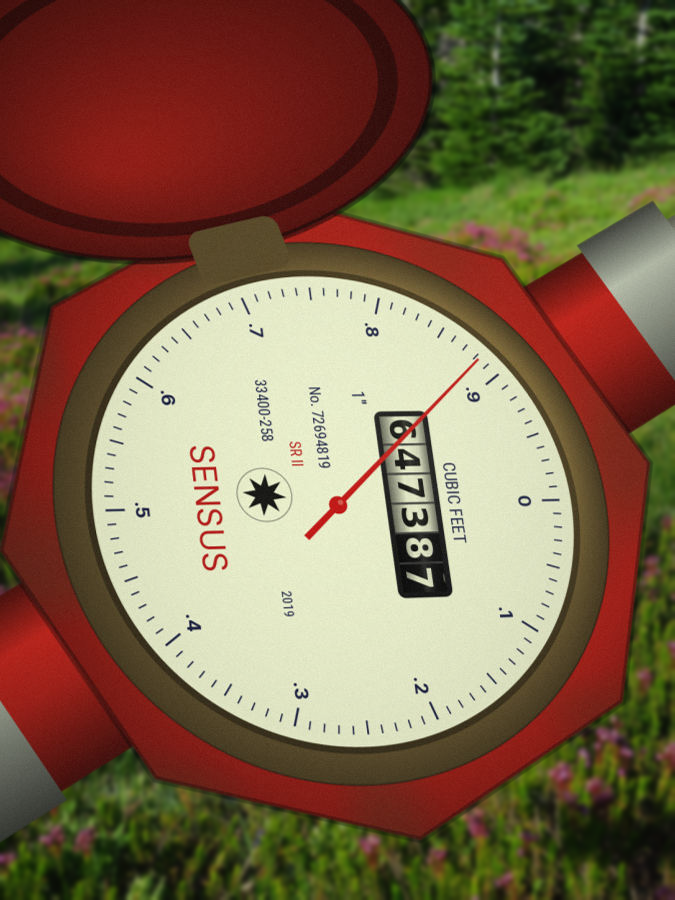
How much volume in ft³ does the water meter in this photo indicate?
647386.88 ft³
